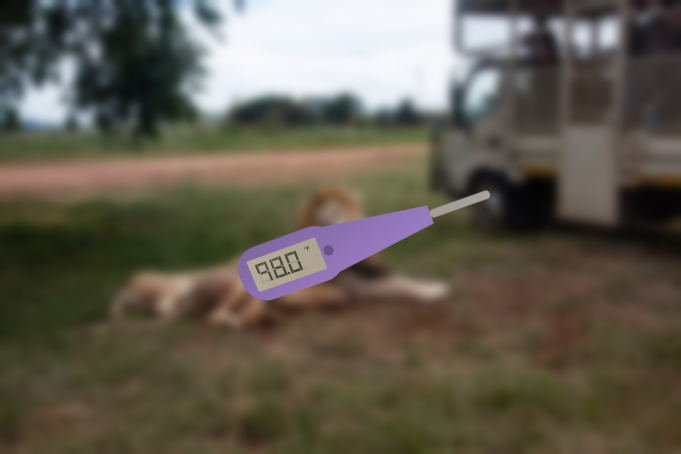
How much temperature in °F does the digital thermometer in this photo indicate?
98.0 °F
